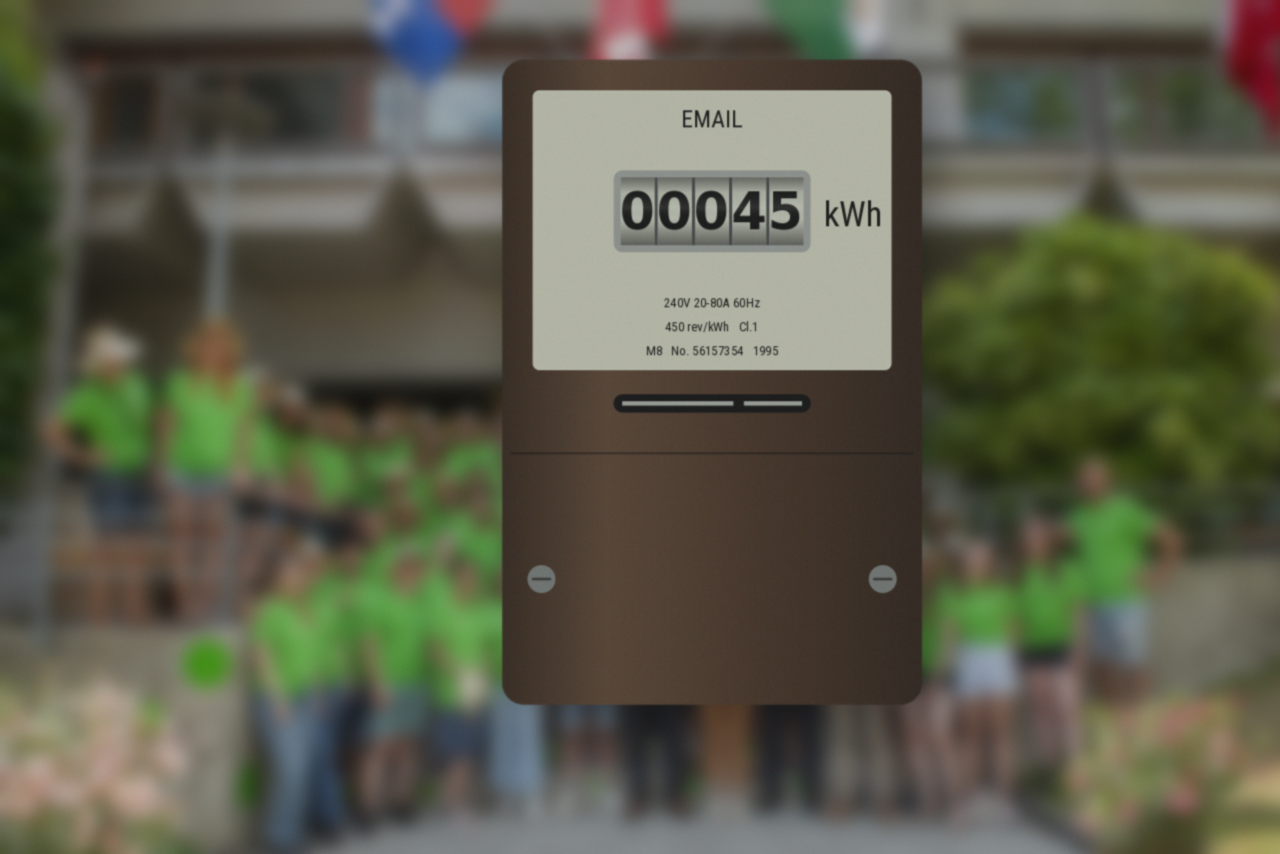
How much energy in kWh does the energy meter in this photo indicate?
45 kWh
